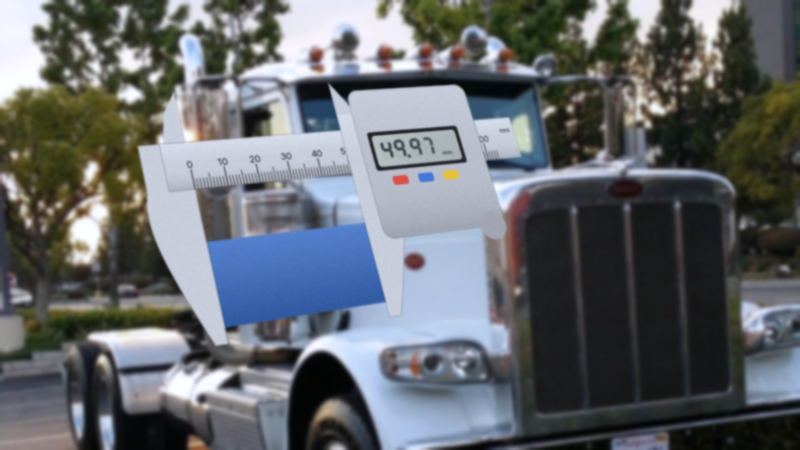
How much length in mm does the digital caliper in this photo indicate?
49.97 mm
